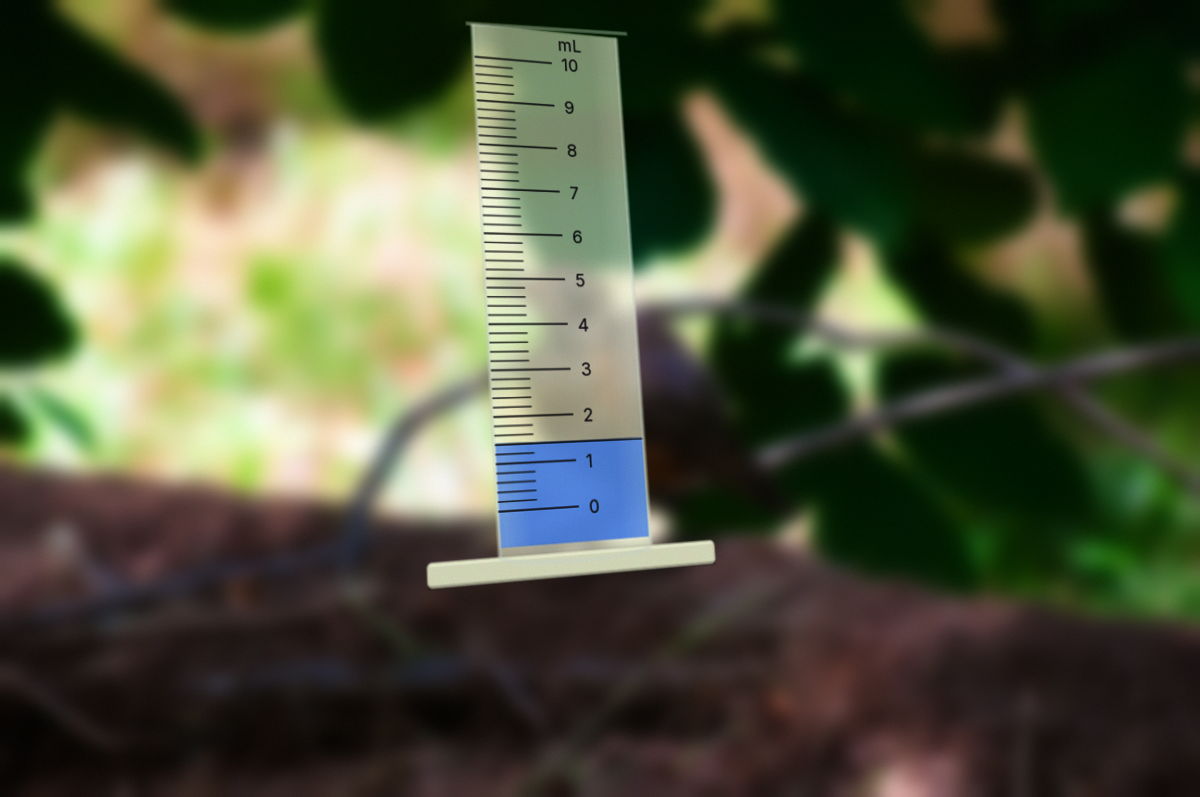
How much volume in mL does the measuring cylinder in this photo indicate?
1.4 mL
